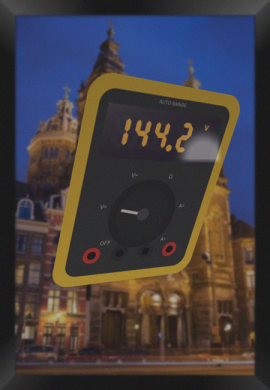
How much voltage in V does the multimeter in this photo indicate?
144.2 V
